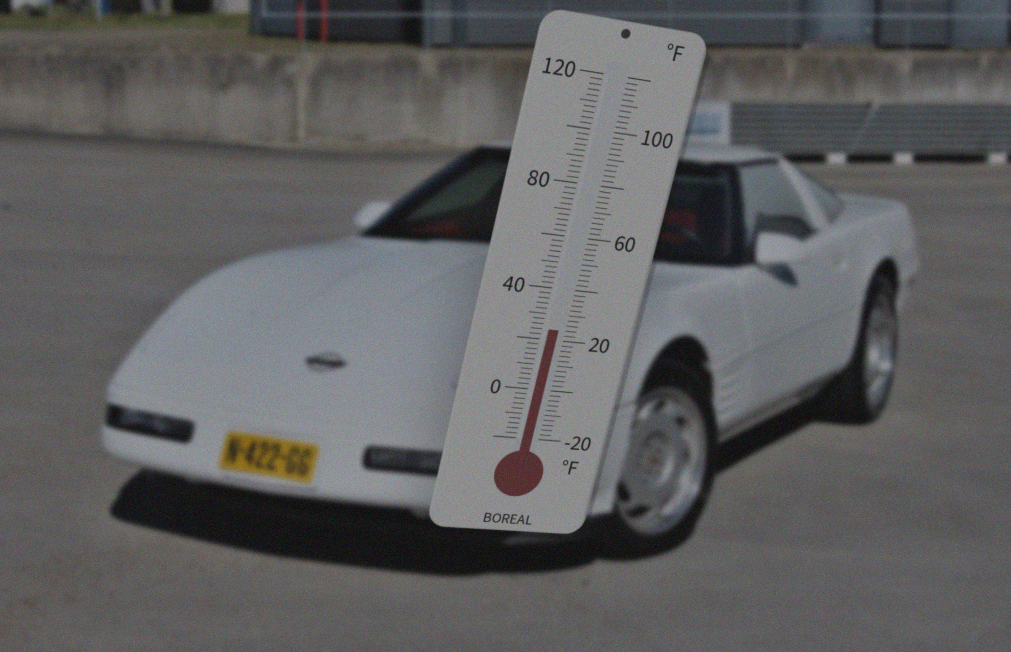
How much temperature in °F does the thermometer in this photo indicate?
24 °F
